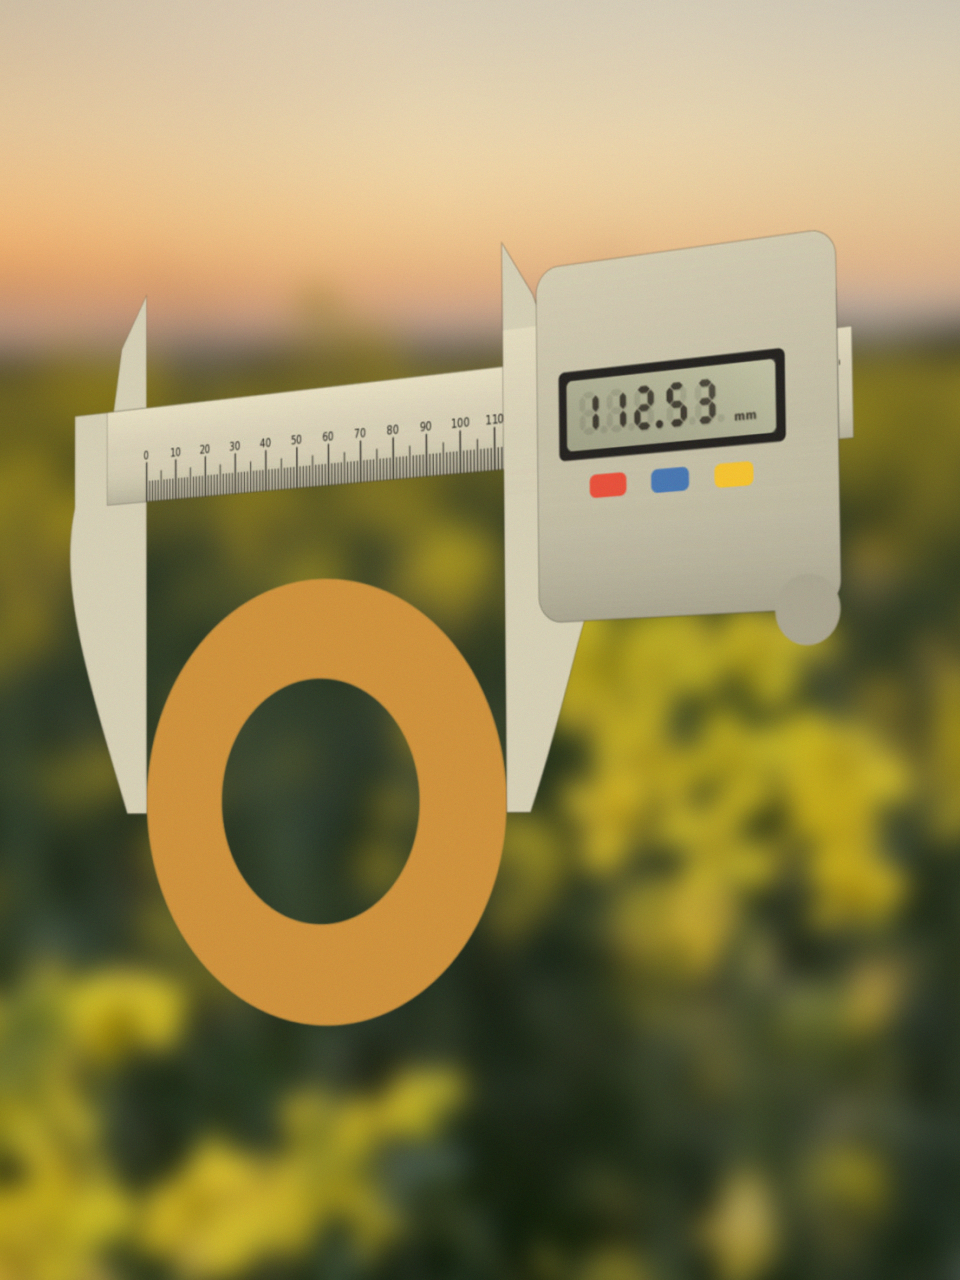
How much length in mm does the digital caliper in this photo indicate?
112.53 mm
